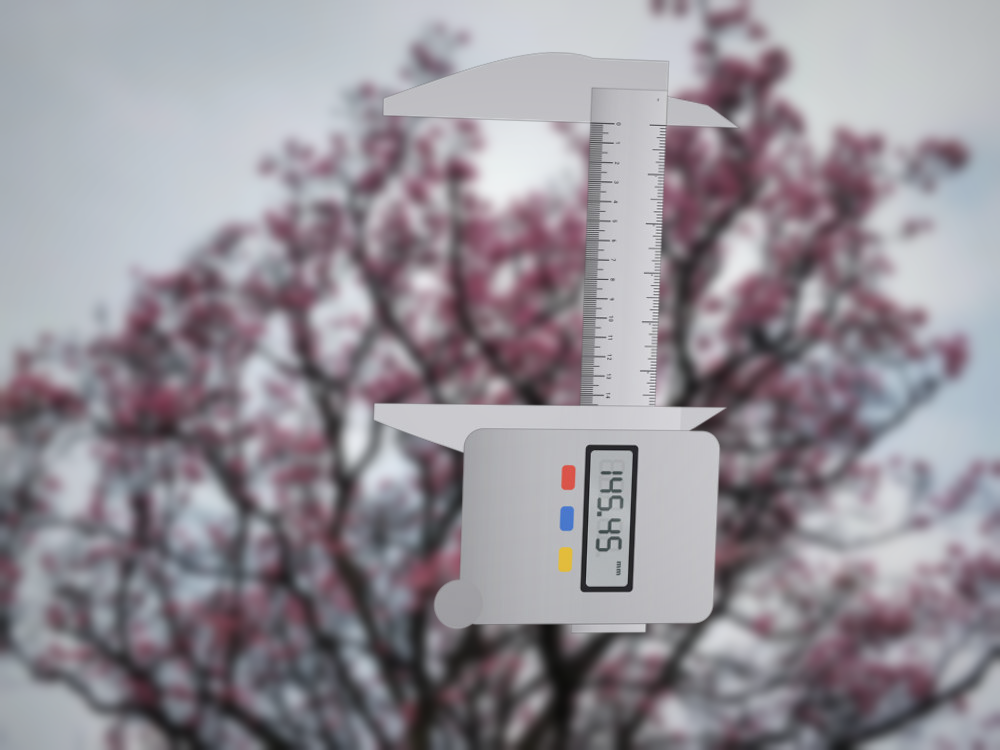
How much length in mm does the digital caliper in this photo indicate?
145.45 mm
